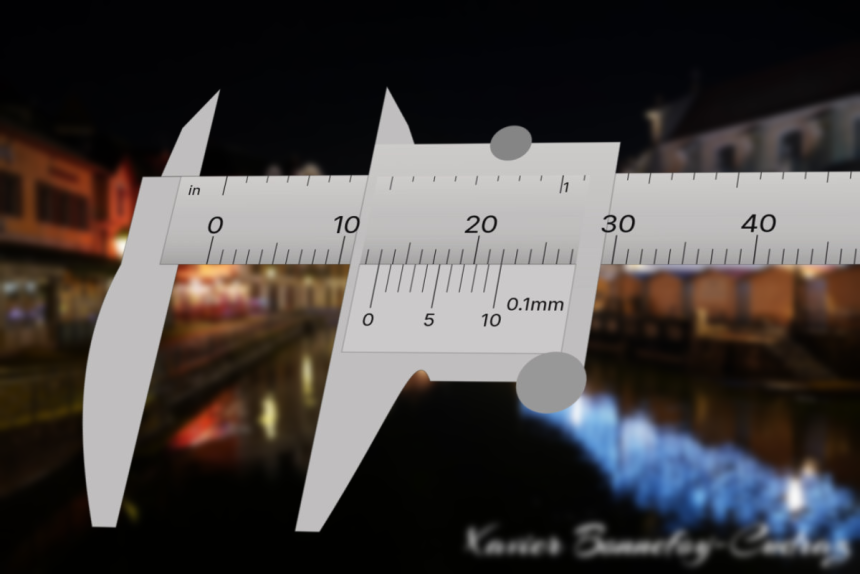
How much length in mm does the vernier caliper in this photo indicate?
13.0 mm
